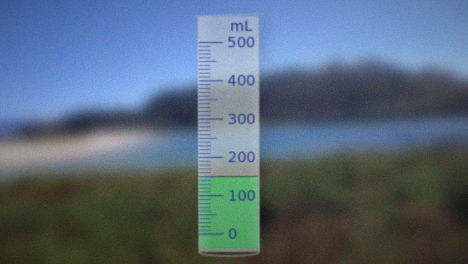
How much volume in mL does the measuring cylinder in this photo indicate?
150 mL
